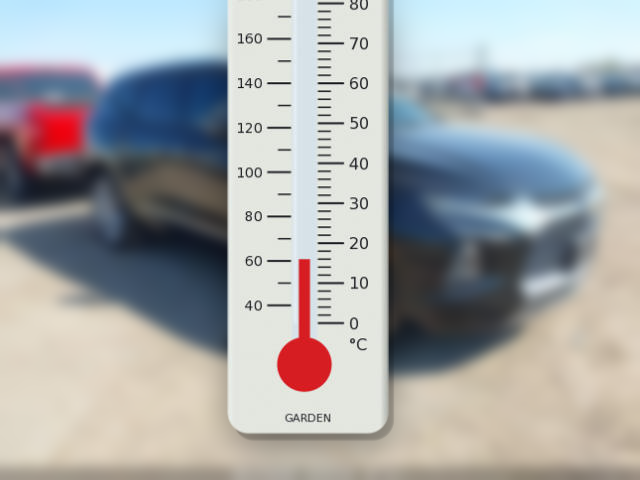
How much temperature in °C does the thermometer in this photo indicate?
16 °C
